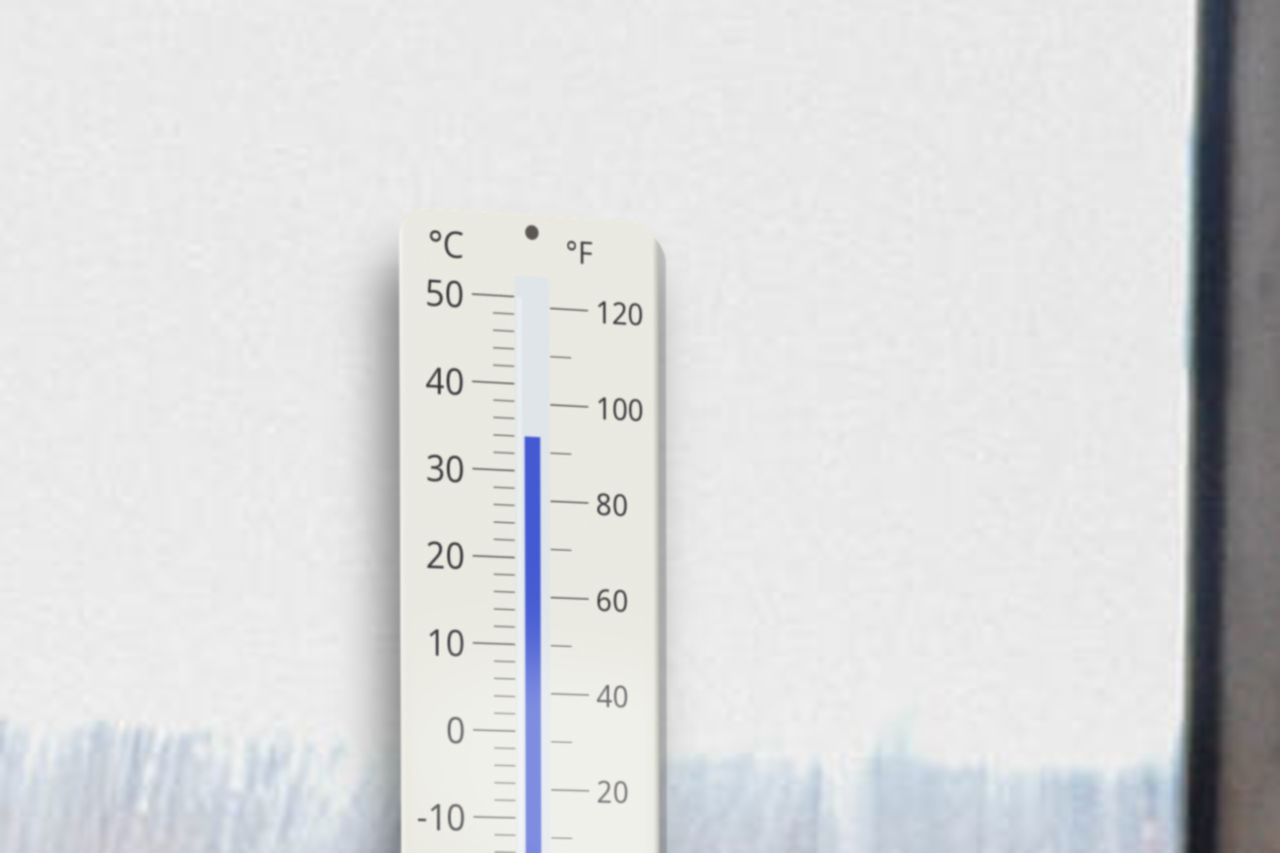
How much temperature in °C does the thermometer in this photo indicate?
34 °C
